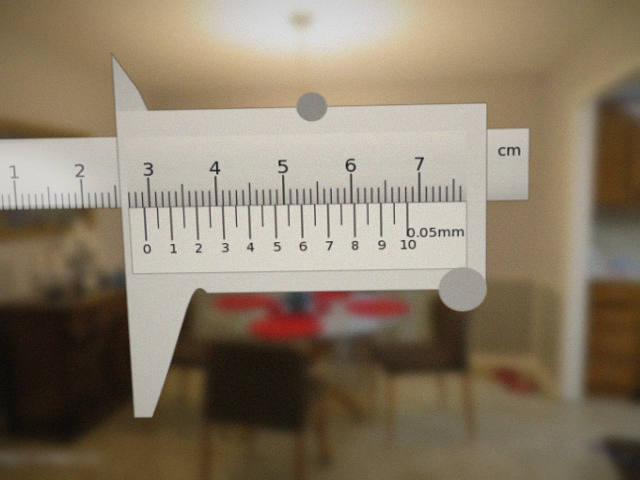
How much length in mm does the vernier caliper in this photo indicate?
29.2 mm
